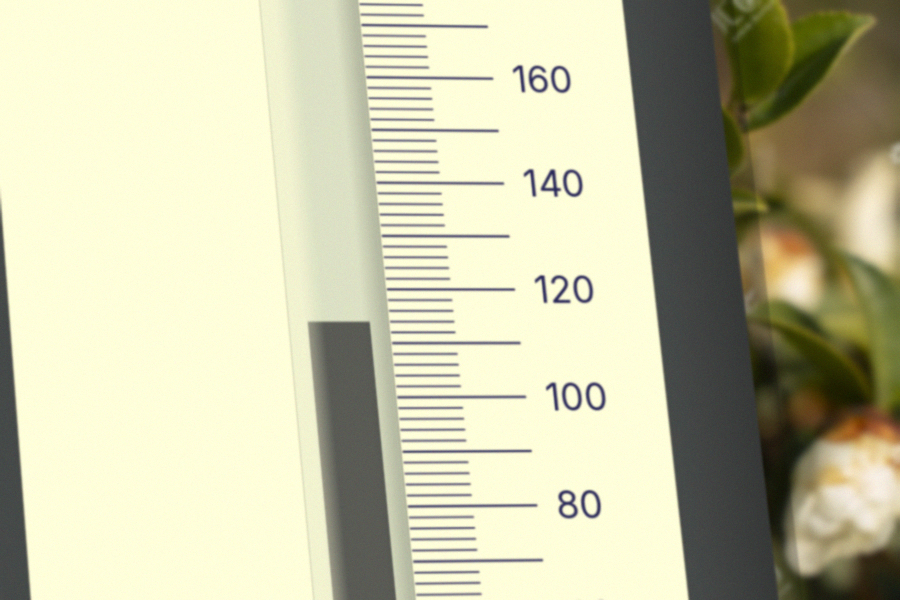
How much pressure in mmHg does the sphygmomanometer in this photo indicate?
114 mmHg
